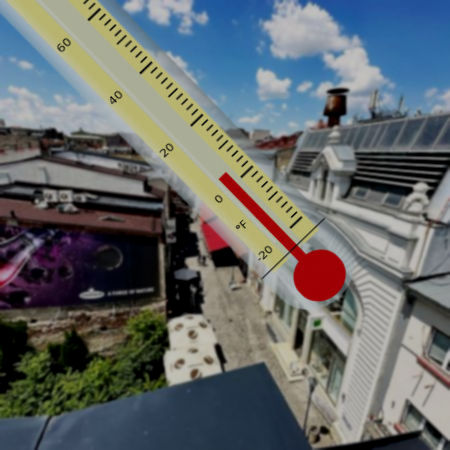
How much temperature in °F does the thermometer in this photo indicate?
4 °F
